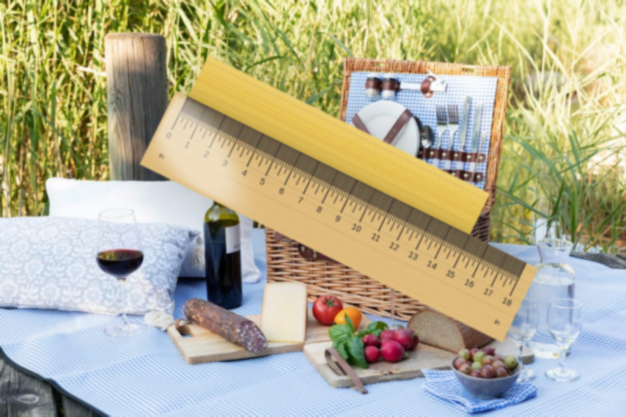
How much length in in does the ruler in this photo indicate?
15 in
